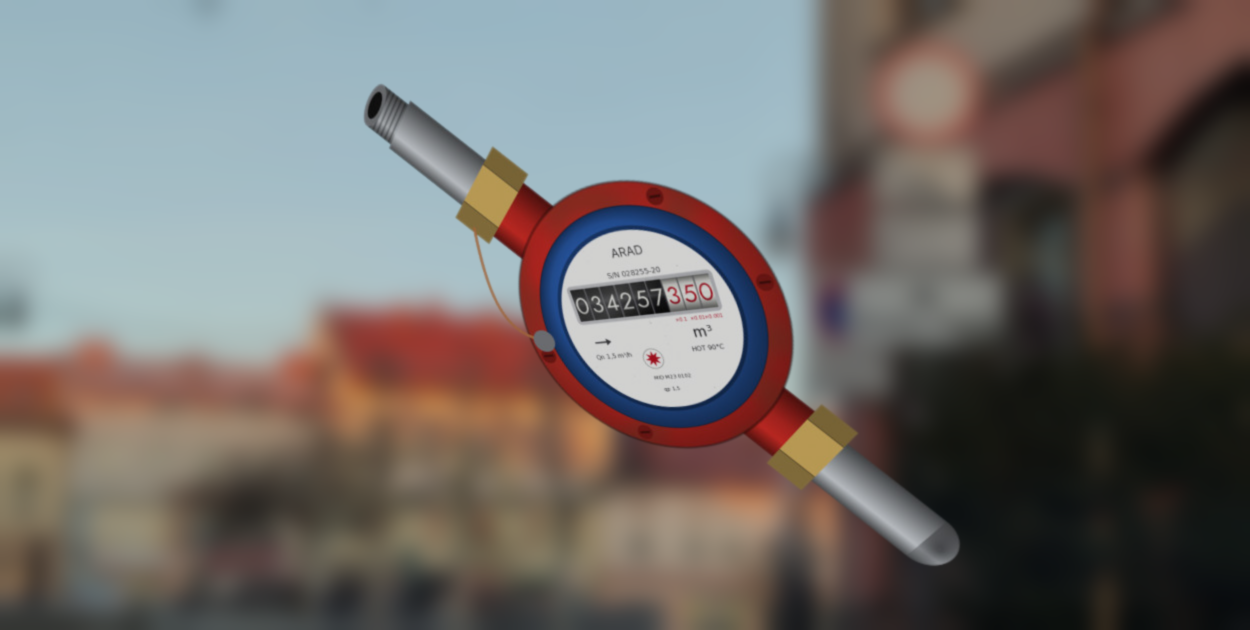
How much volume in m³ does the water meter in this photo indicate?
34257.350 m³
